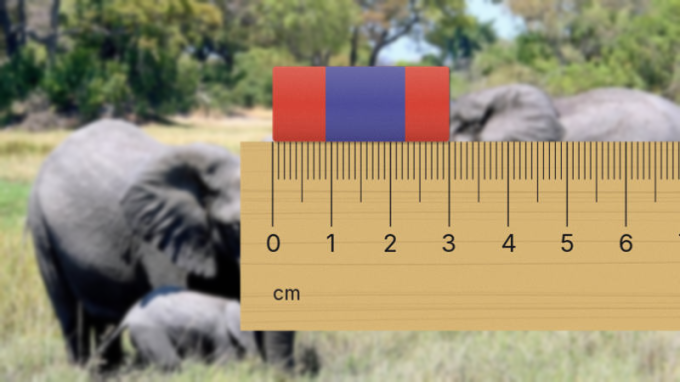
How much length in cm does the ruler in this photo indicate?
3 cm
